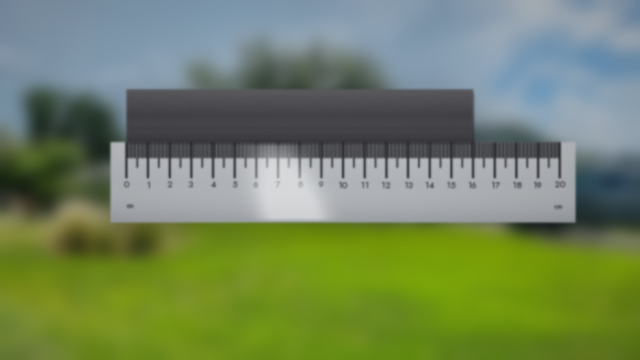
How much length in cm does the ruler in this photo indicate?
16 cm
